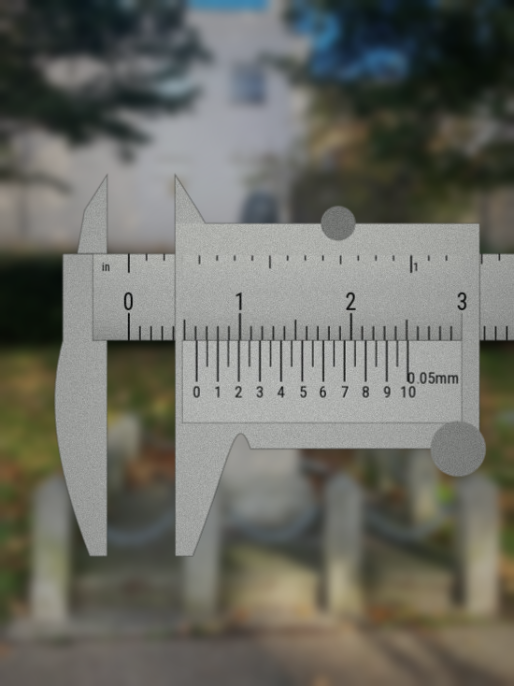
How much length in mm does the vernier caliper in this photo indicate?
6.1 mm
